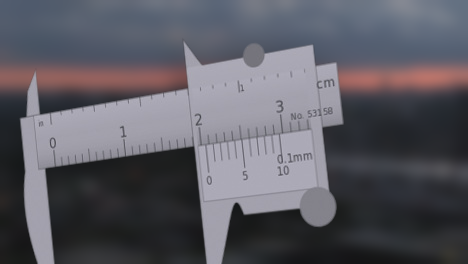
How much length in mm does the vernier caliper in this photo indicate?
20.6 mm
